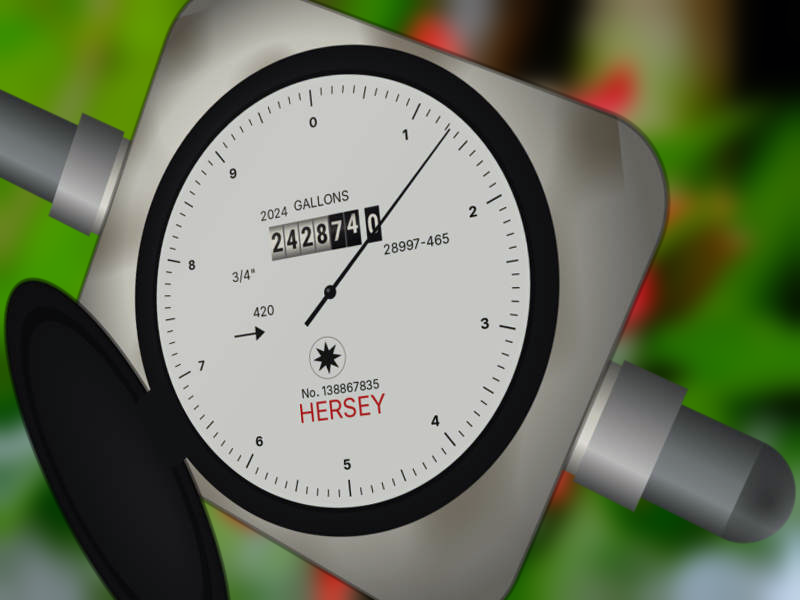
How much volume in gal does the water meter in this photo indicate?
2428741.3 gal
